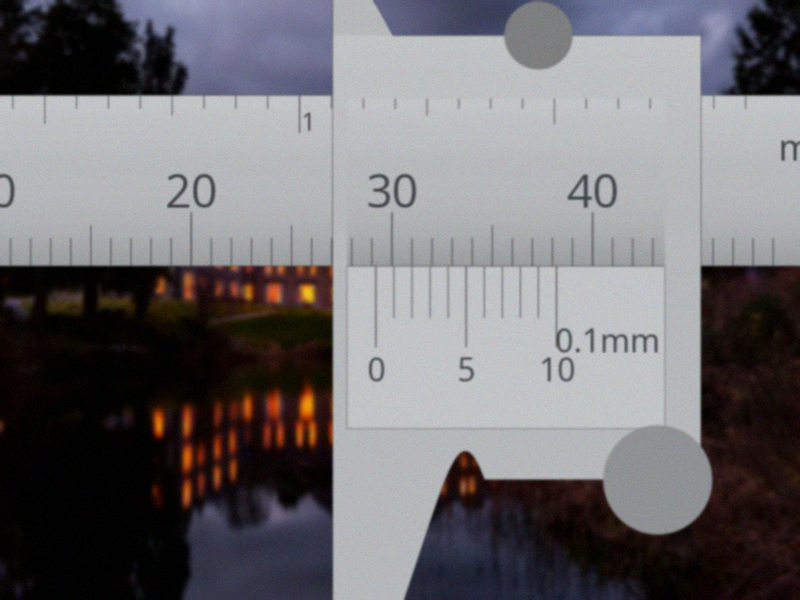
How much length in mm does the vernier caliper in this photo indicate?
29.2 mm
